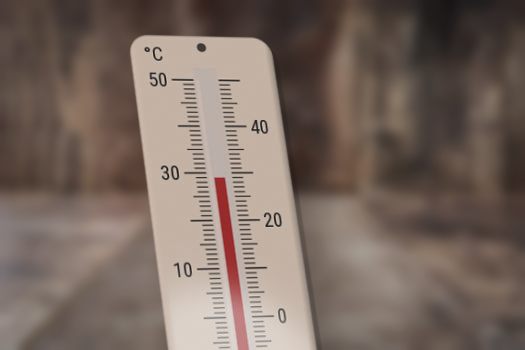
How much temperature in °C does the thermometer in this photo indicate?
29 °C
